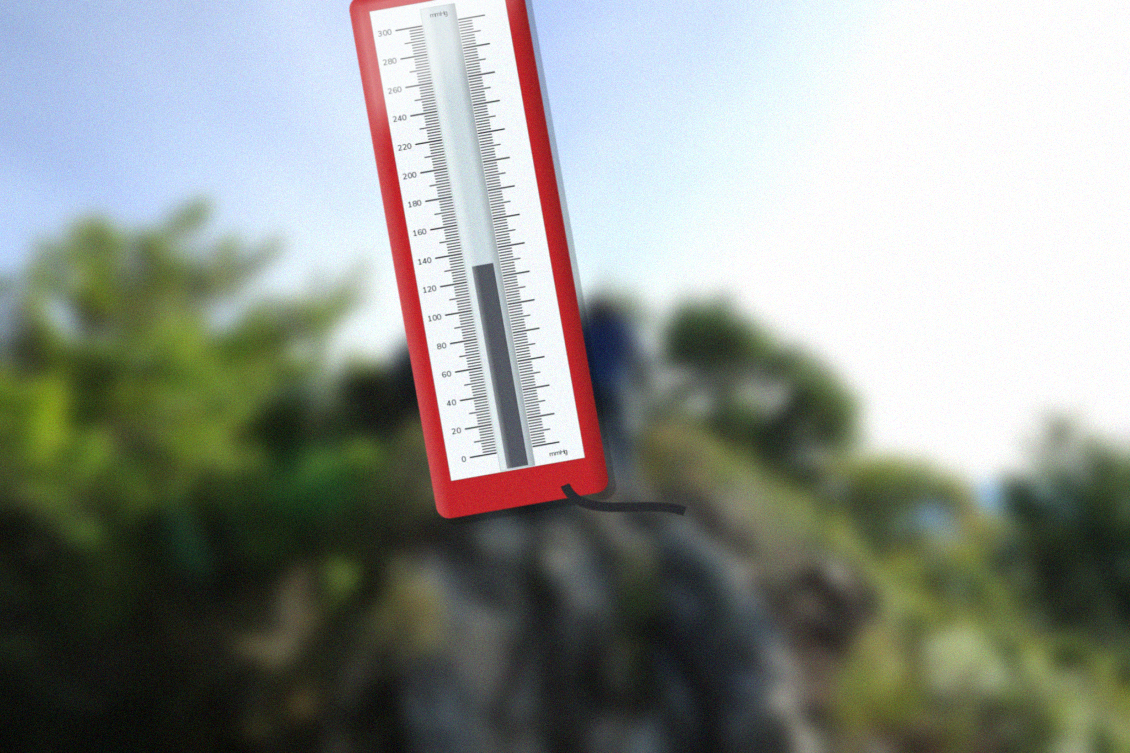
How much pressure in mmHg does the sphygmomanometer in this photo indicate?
130 mmHg
